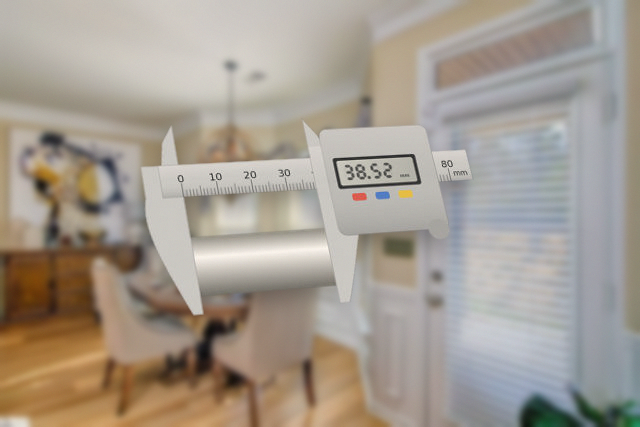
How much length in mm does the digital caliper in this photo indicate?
38.52 mm
